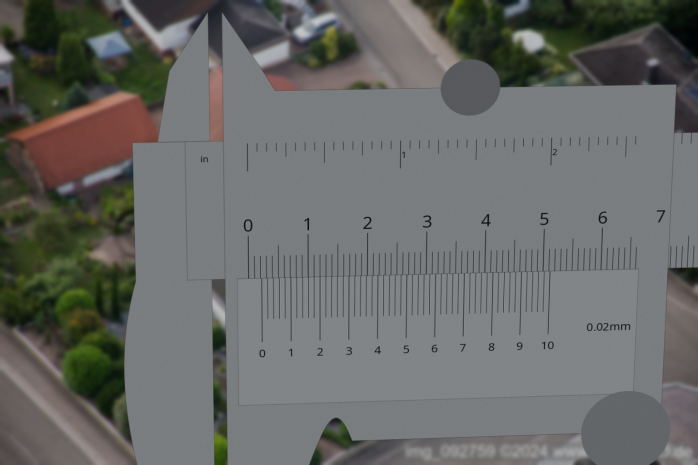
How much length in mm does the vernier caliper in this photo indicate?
2.2 mm
